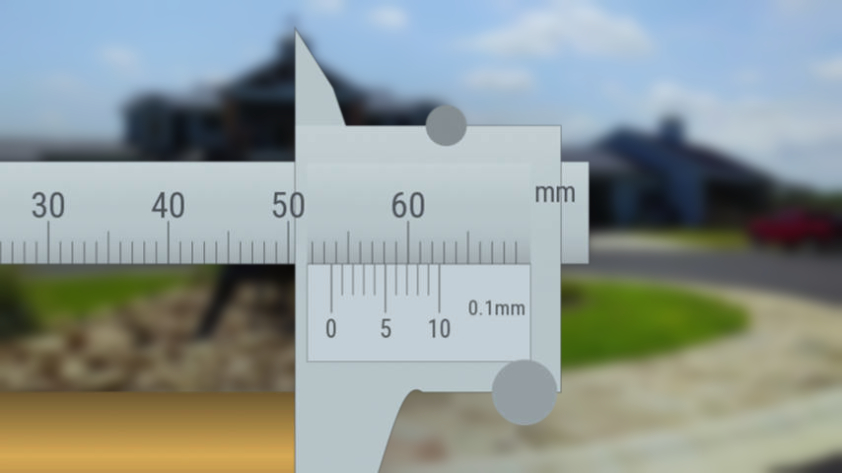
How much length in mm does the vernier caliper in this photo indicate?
53.6 mm
